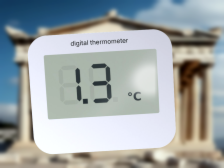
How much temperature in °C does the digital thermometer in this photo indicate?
1.3 °C
